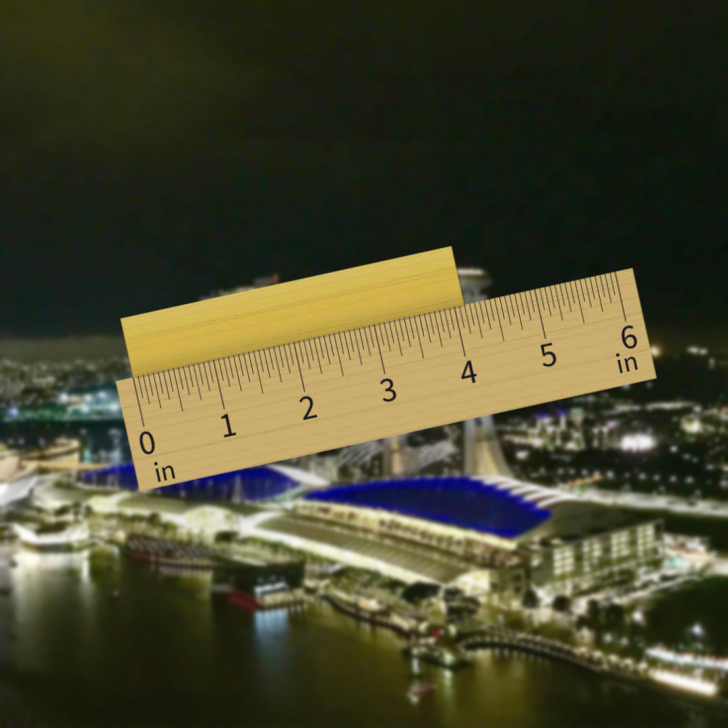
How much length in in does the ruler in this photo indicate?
4.125 in
